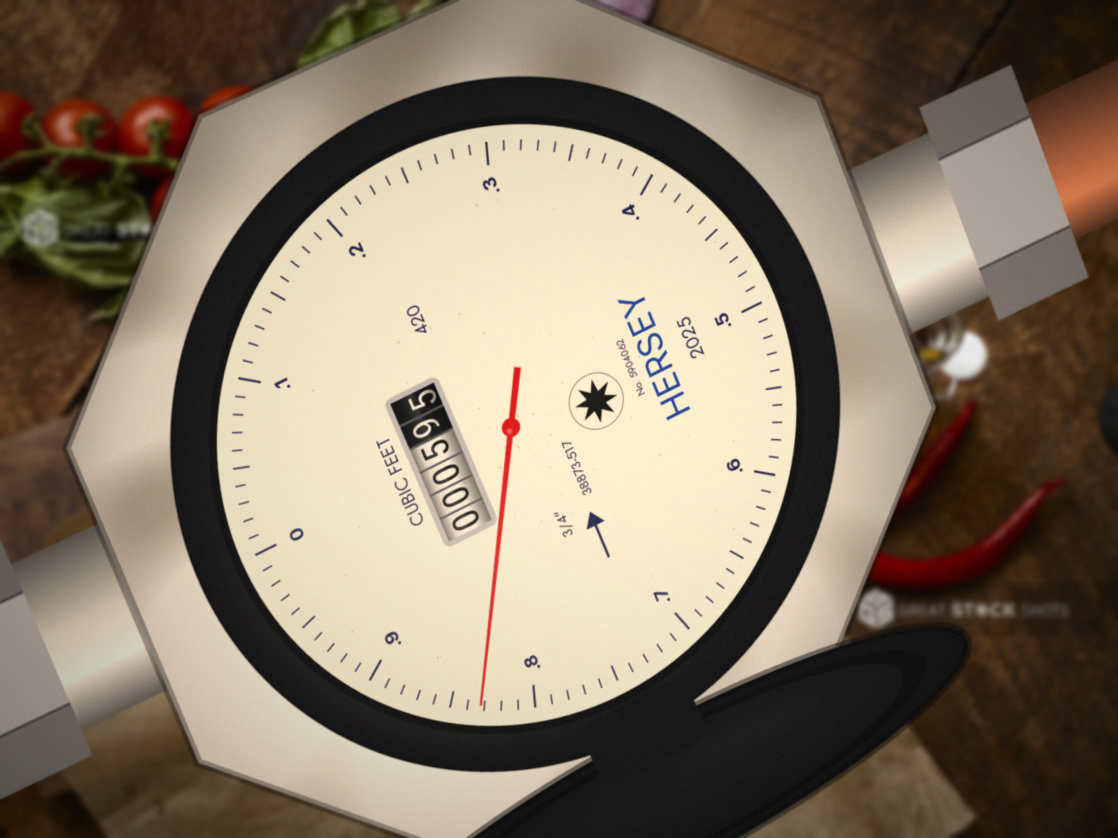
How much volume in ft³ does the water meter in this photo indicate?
594.83 ft³
